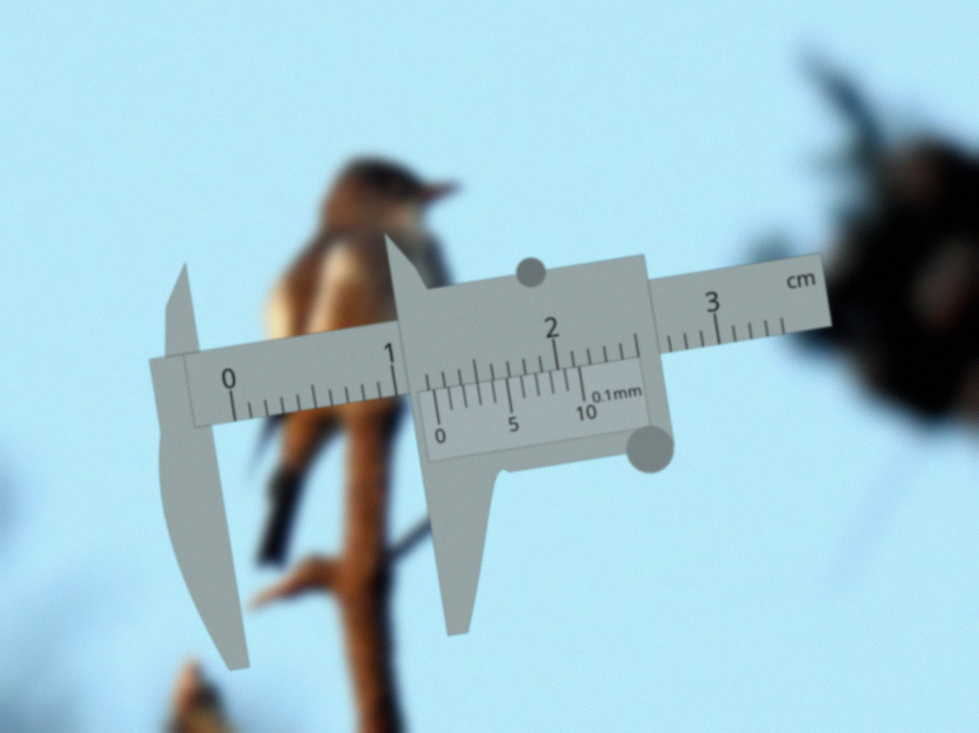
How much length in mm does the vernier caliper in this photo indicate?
12.3 mm
